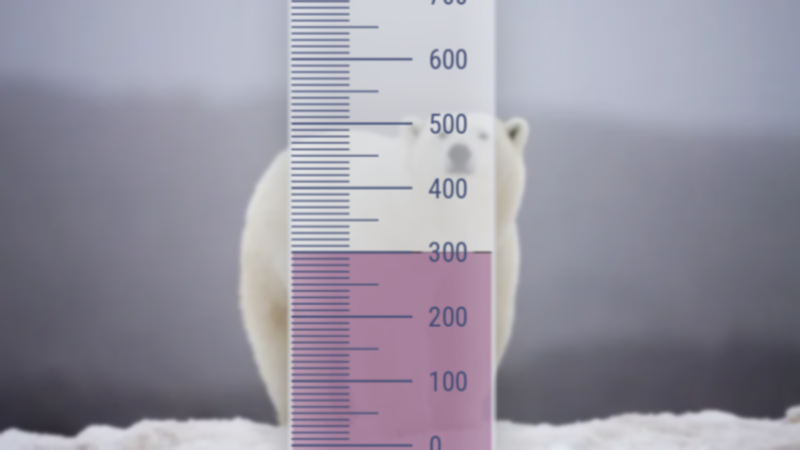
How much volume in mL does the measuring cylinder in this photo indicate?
300 mL
